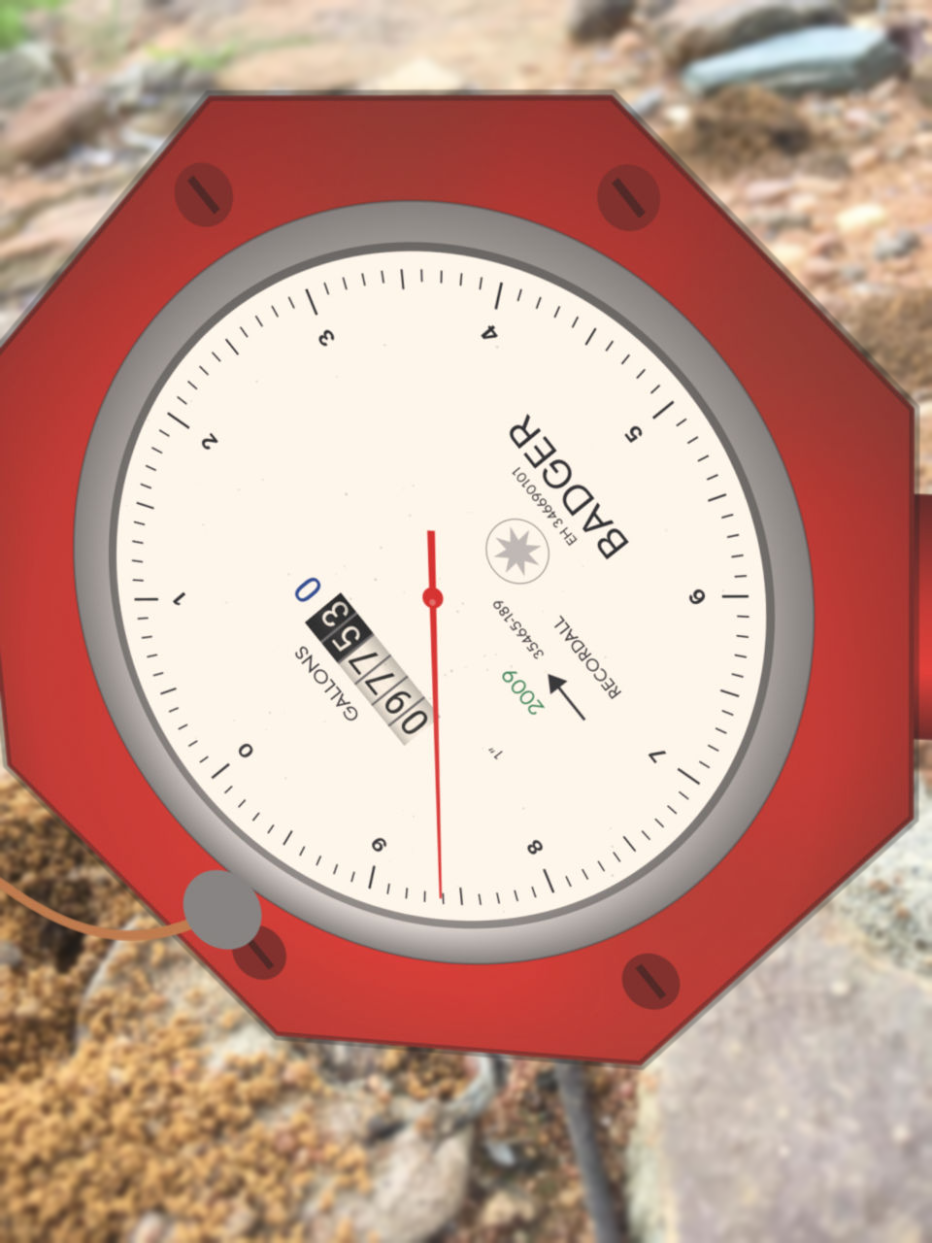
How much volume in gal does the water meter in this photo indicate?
977528.6 gal
